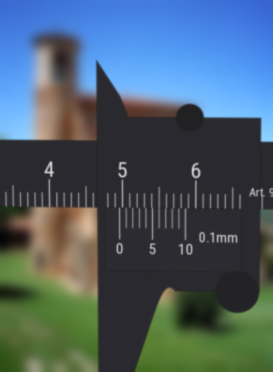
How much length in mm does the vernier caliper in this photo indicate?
49.6 mm
